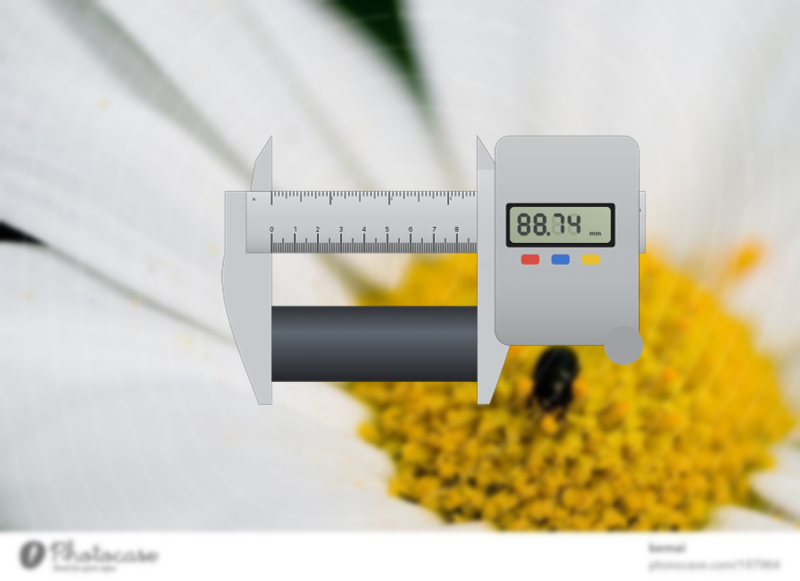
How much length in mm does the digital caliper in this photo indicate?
88.74 mm
